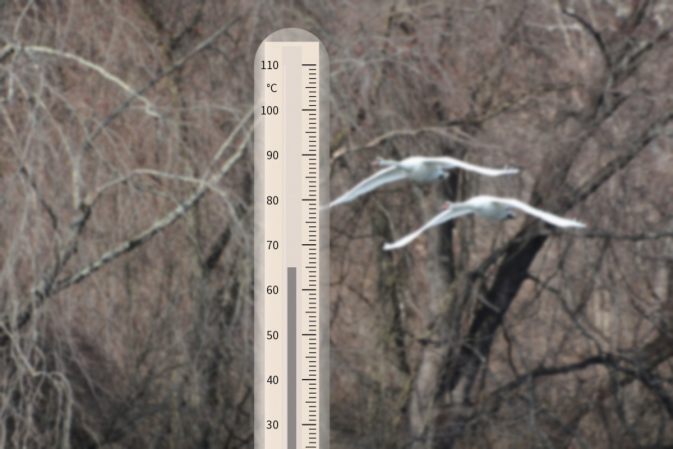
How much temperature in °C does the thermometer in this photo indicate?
65 °C
